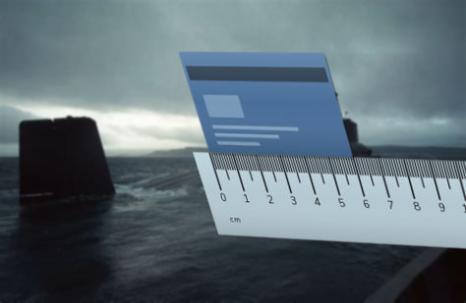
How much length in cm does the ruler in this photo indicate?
6 cm
